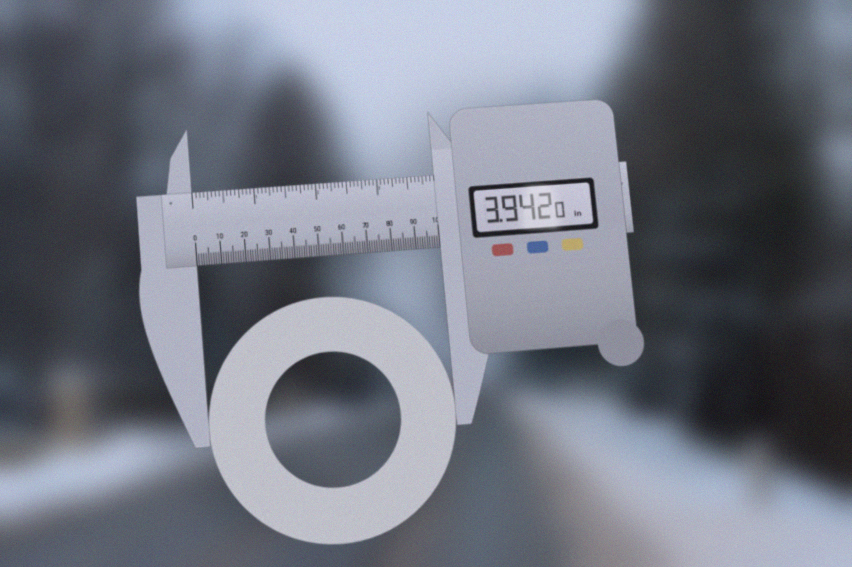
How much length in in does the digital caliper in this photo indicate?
3.9420 in
